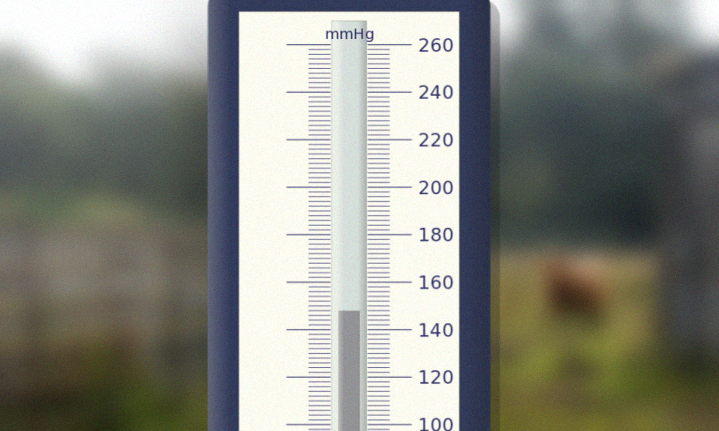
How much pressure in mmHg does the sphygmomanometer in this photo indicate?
148 mmHg
